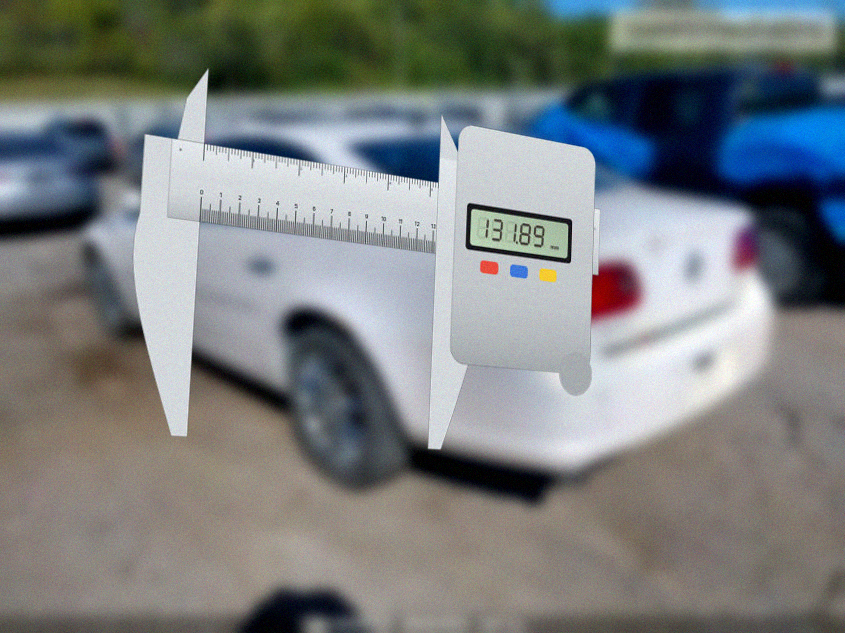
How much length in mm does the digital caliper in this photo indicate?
131.89 mm
